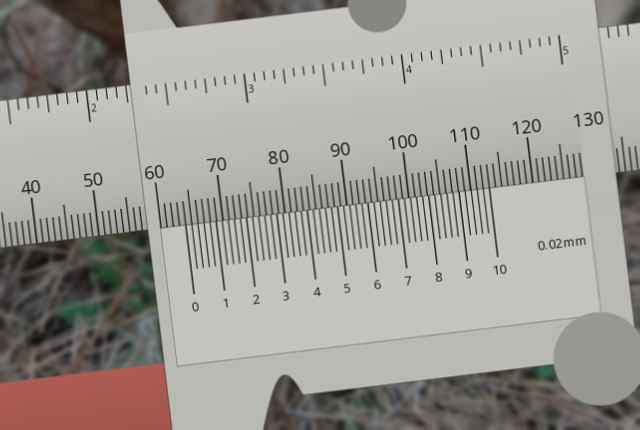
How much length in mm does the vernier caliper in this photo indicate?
64.0 mm
